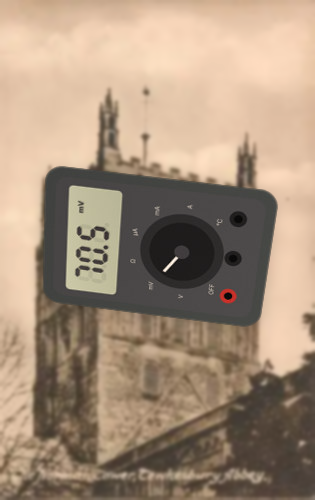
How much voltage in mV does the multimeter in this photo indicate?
70.5 mV
